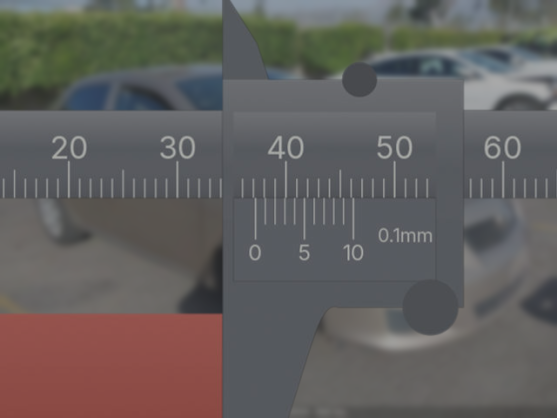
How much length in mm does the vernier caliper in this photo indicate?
37.2 mm
